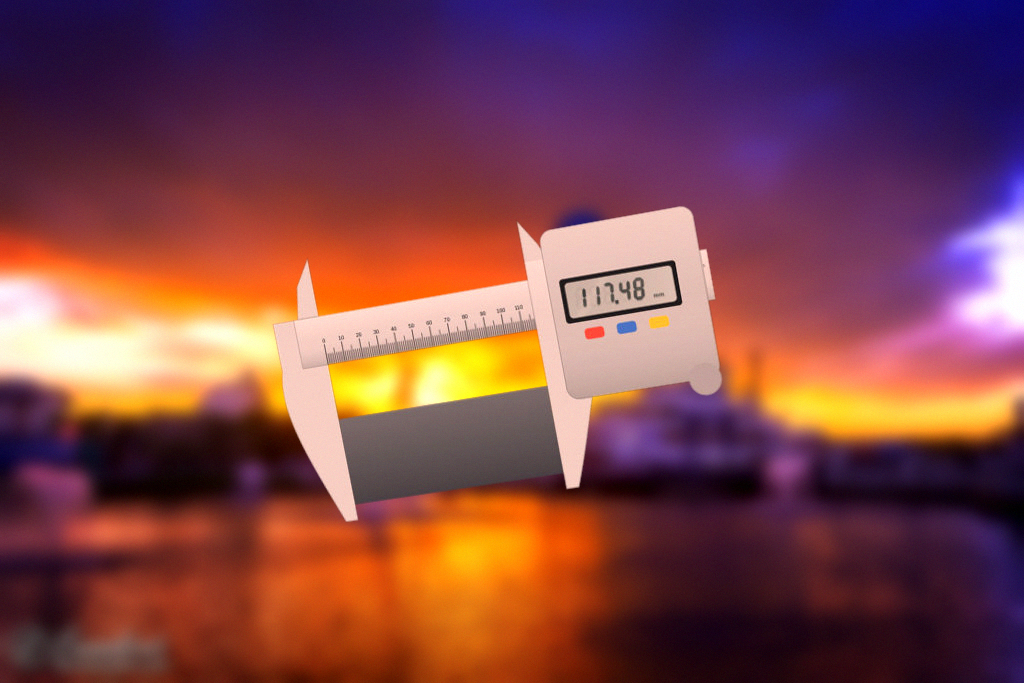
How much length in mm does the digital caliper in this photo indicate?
117.48 mm
